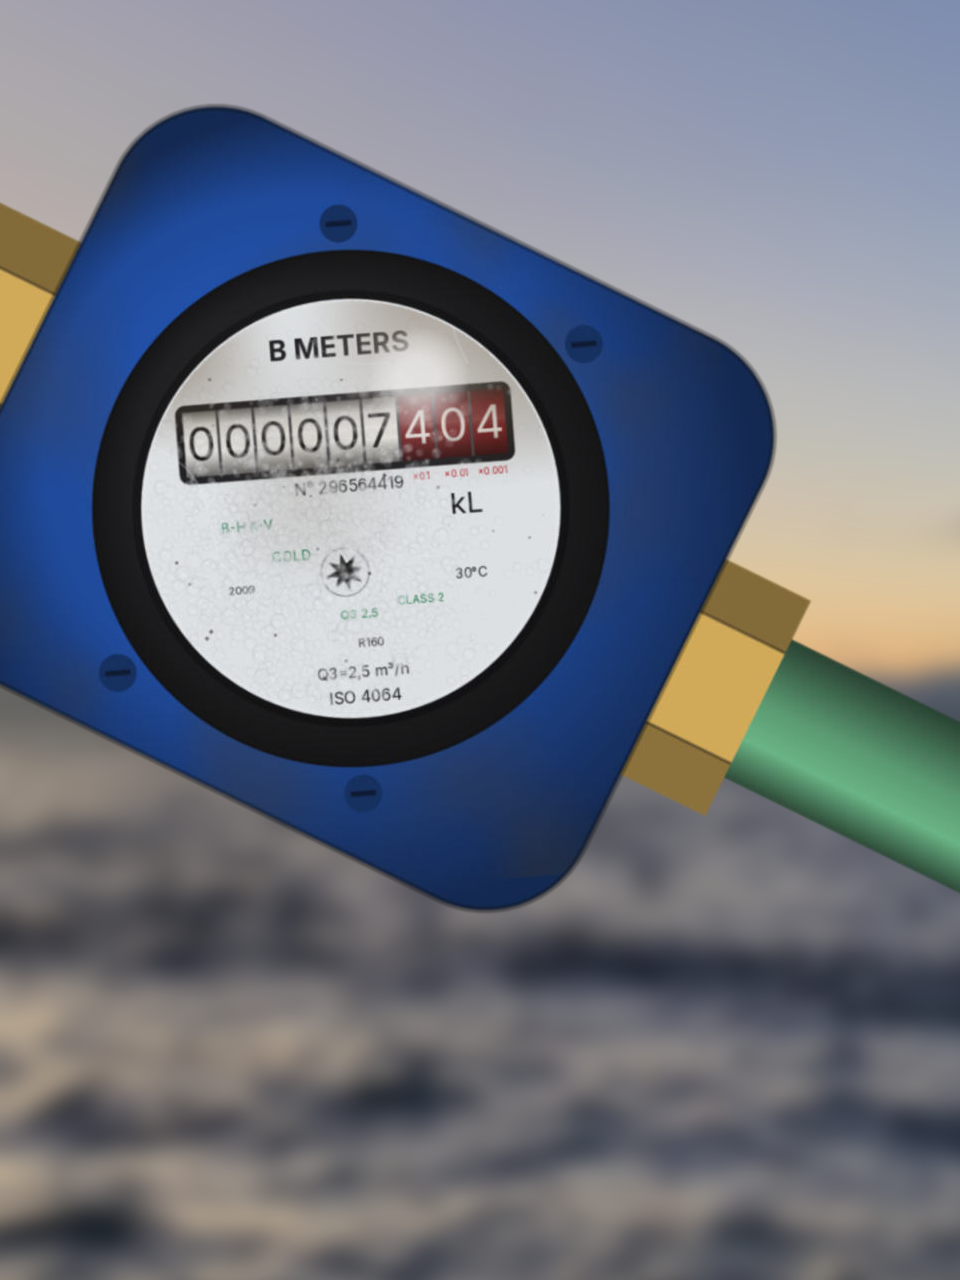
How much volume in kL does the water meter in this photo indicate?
7.404 kL
